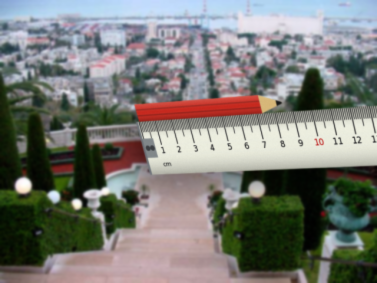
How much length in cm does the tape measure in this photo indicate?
8.5 cm
